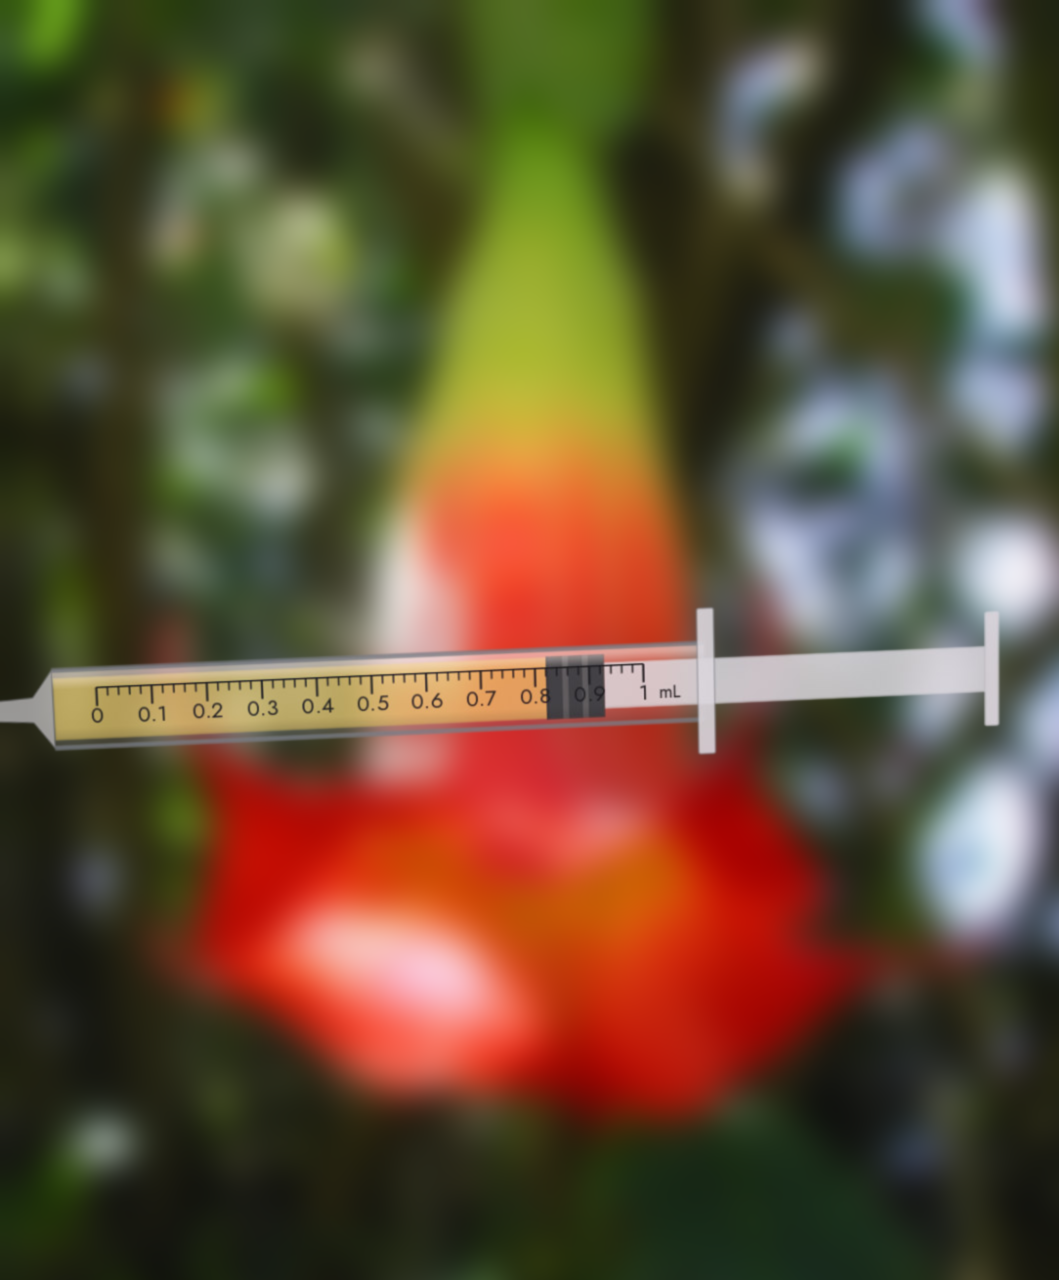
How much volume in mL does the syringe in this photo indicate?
0.82 mL
